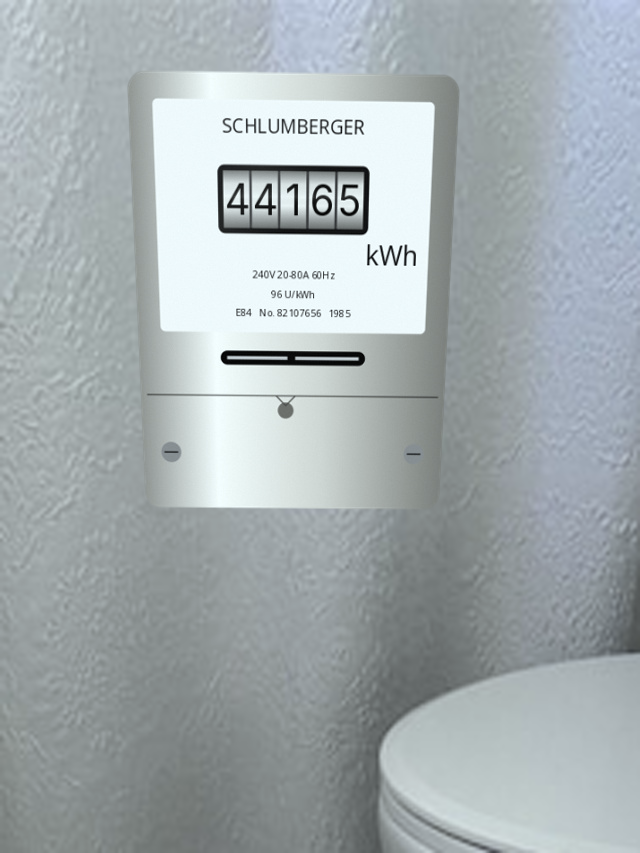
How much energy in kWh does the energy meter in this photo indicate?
44165 kWh
